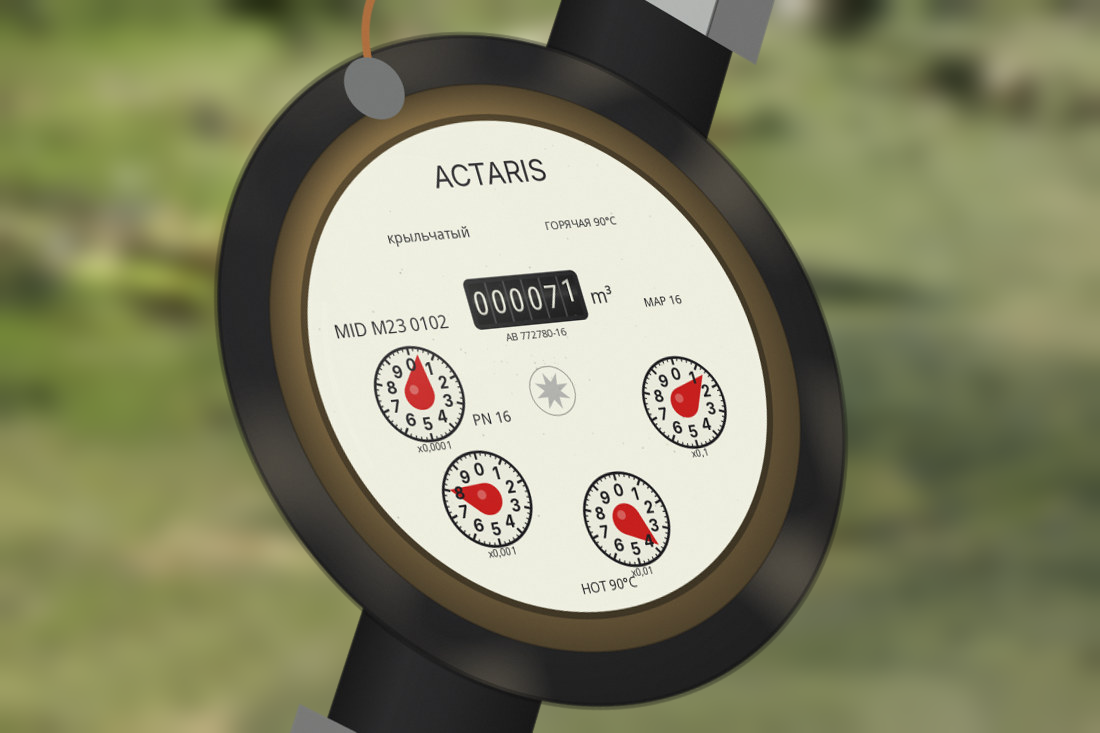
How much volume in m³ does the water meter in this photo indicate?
71.1380 m³
